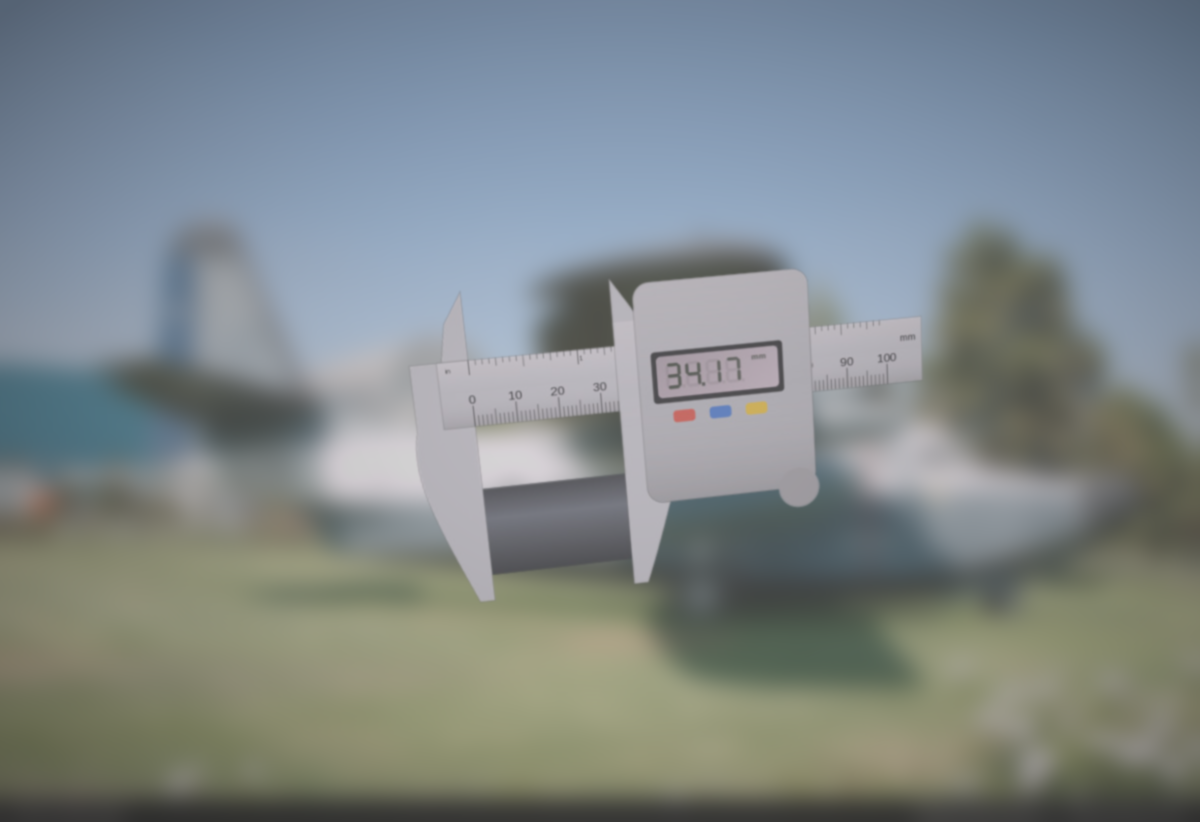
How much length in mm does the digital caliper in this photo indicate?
34.17 mm
